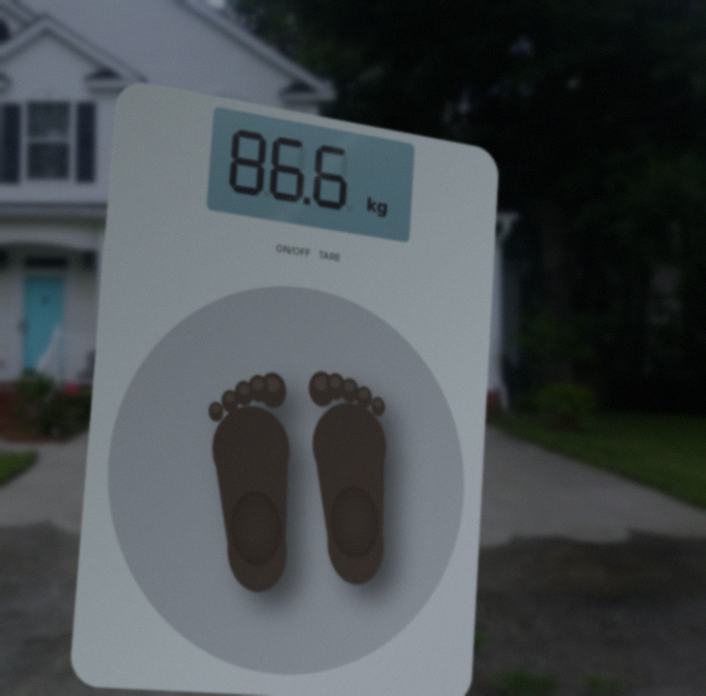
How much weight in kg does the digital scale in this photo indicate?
86.6 kg
